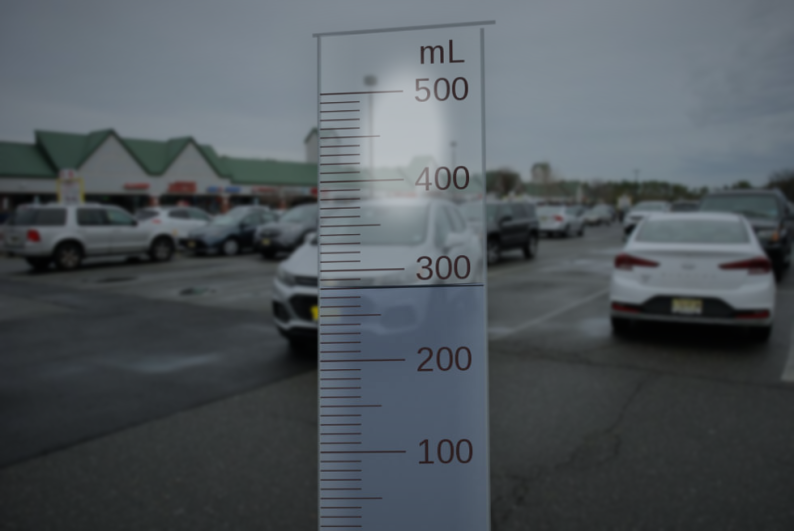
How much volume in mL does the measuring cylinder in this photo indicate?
280 mL
